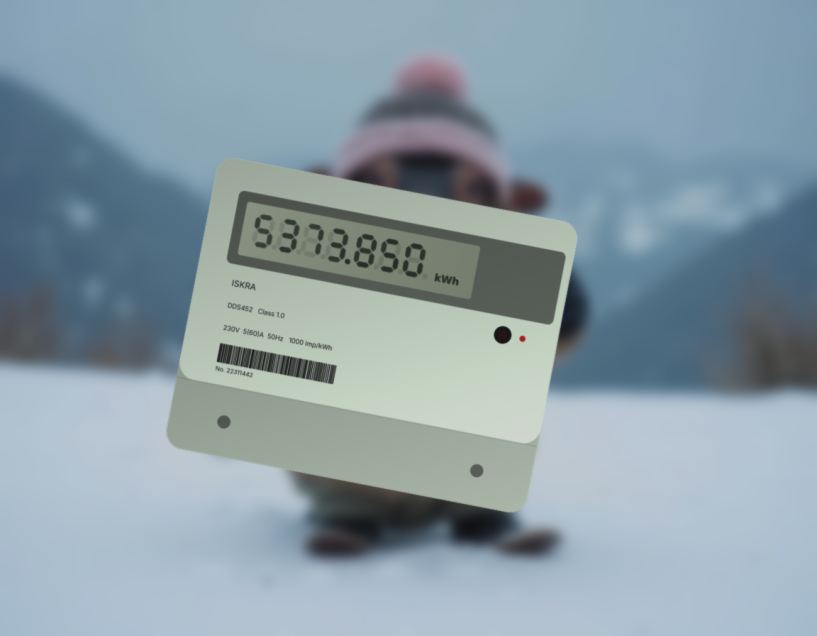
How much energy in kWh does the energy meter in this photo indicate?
5373.850 kWh
